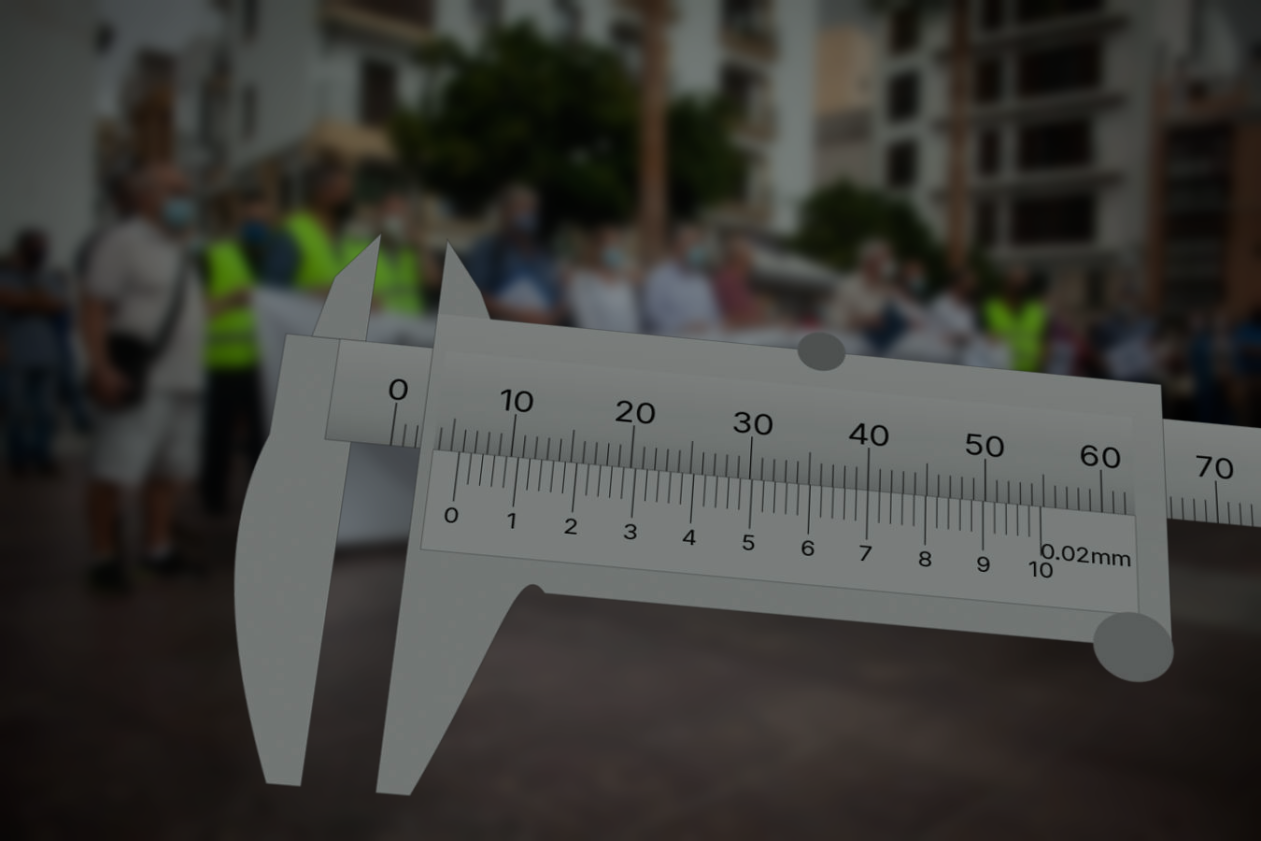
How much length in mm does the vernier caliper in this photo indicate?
5.7 mm
